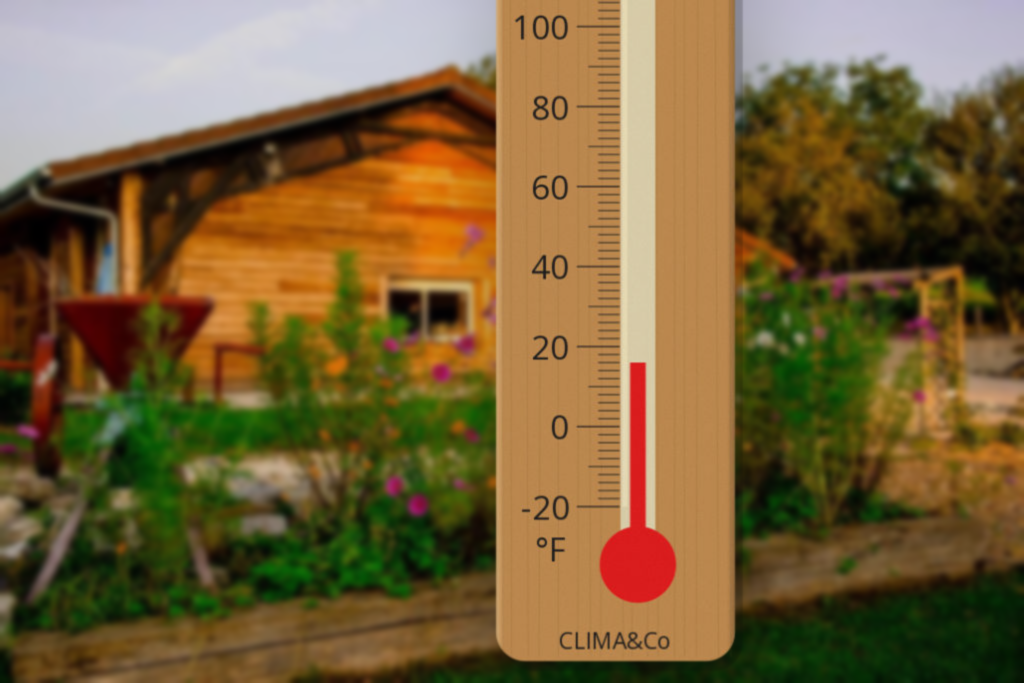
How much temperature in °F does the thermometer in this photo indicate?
16 °F
